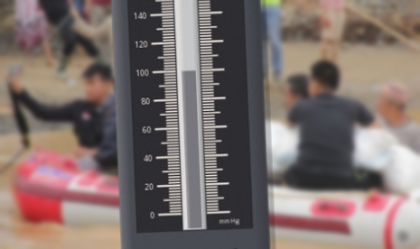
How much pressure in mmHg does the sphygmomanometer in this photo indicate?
100 mmHg
